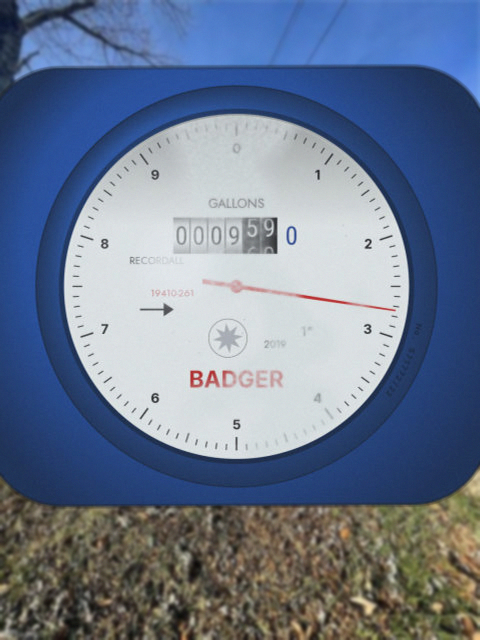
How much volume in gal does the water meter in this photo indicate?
9592.7 gal
